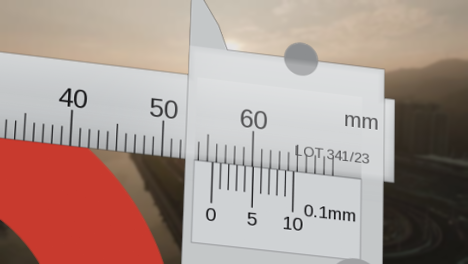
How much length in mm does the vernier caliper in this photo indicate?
55.6 mm
